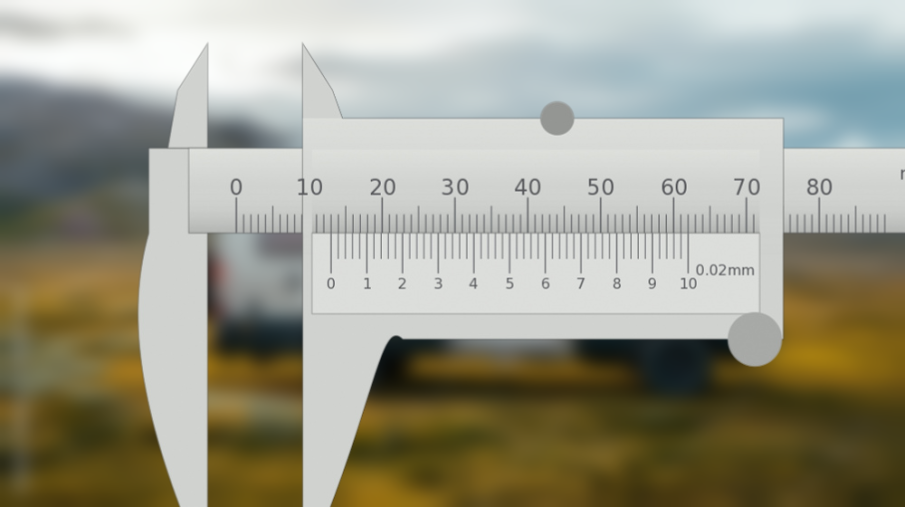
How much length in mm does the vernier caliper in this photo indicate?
13.0 mm
